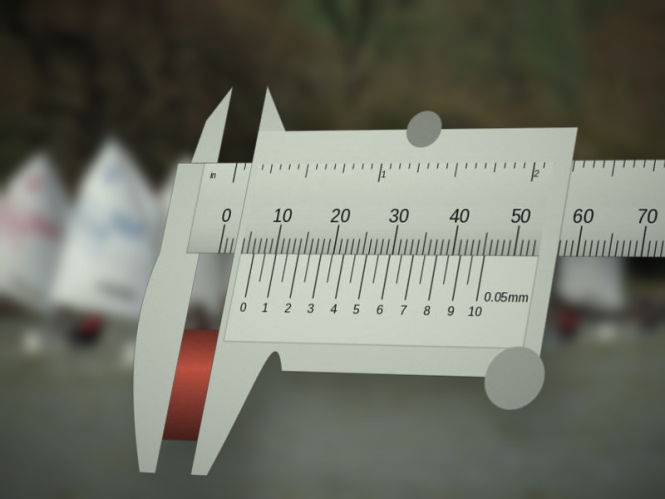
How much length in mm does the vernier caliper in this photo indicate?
6.2 mm
